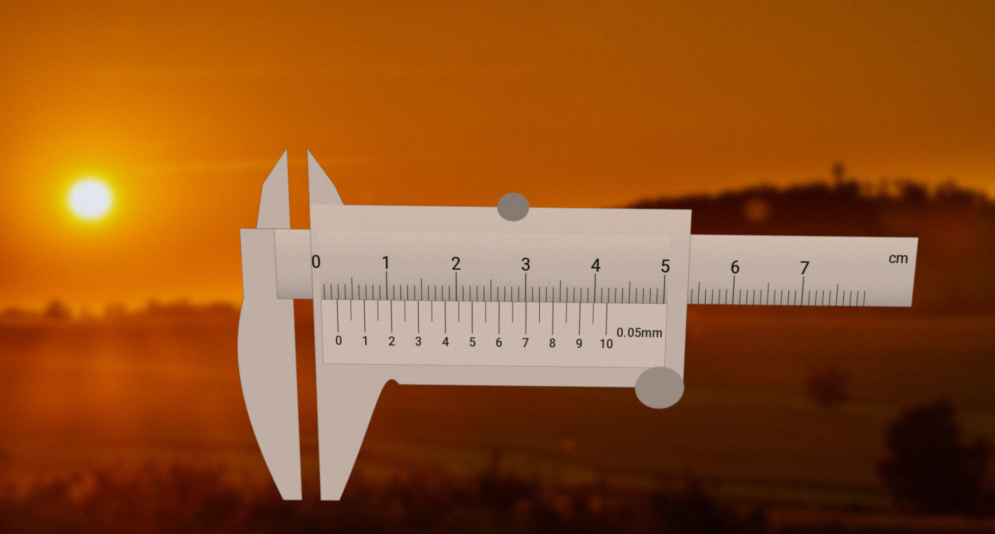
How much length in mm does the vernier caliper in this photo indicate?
2.8 mm
